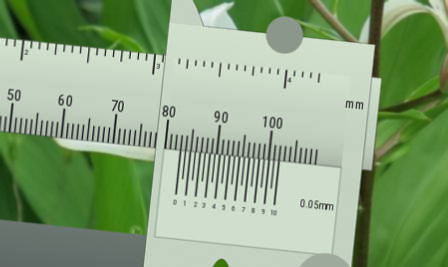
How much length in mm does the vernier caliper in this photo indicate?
83.0 mm
